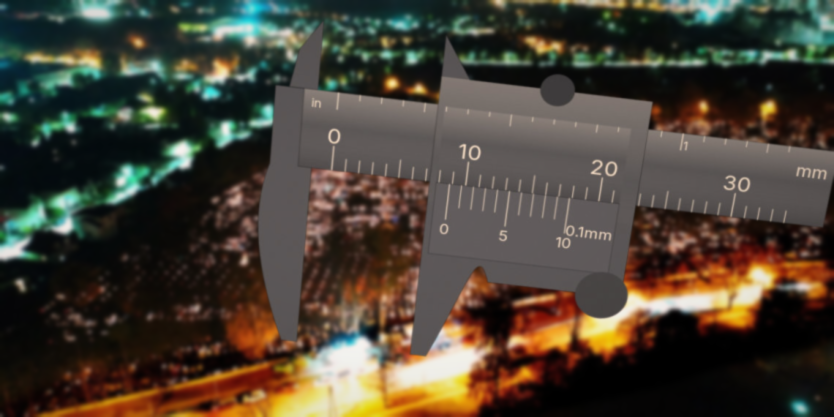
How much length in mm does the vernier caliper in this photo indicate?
8.8 mm
